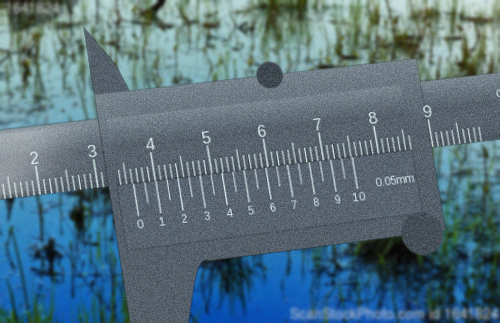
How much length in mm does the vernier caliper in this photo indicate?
36.2 mm
